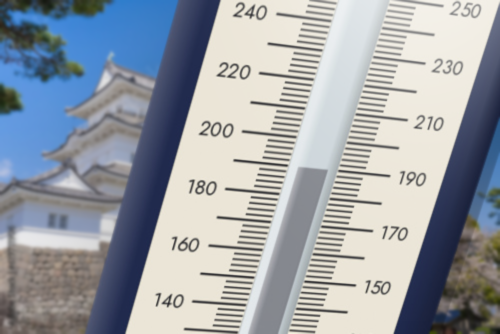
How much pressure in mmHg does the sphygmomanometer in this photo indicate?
190 mmHg
